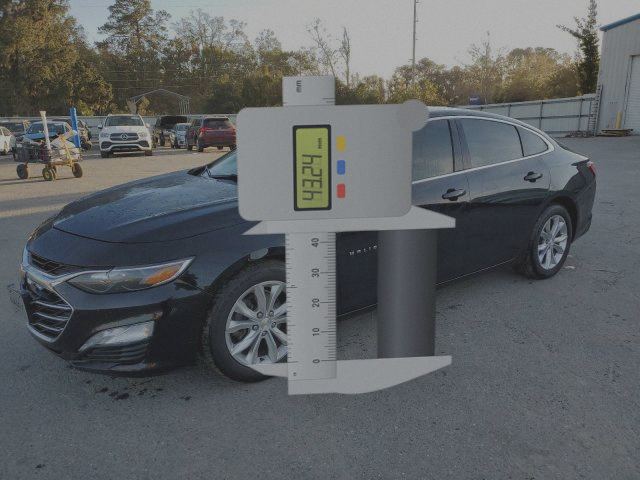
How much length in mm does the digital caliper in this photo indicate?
43.24 mm
